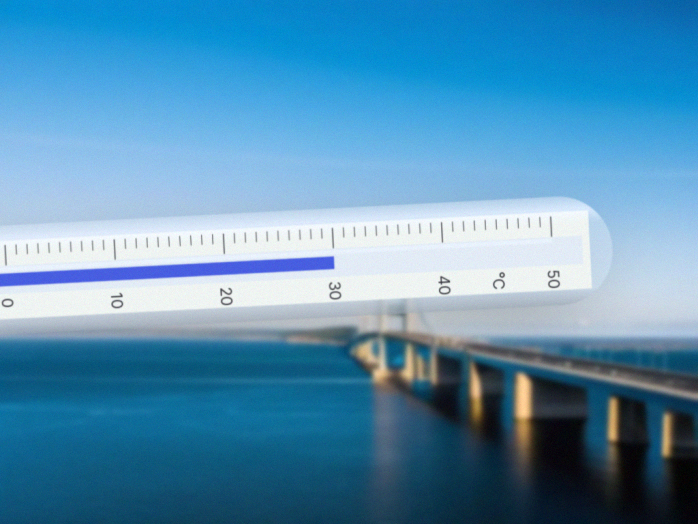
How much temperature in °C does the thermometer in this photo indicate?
30 °C
